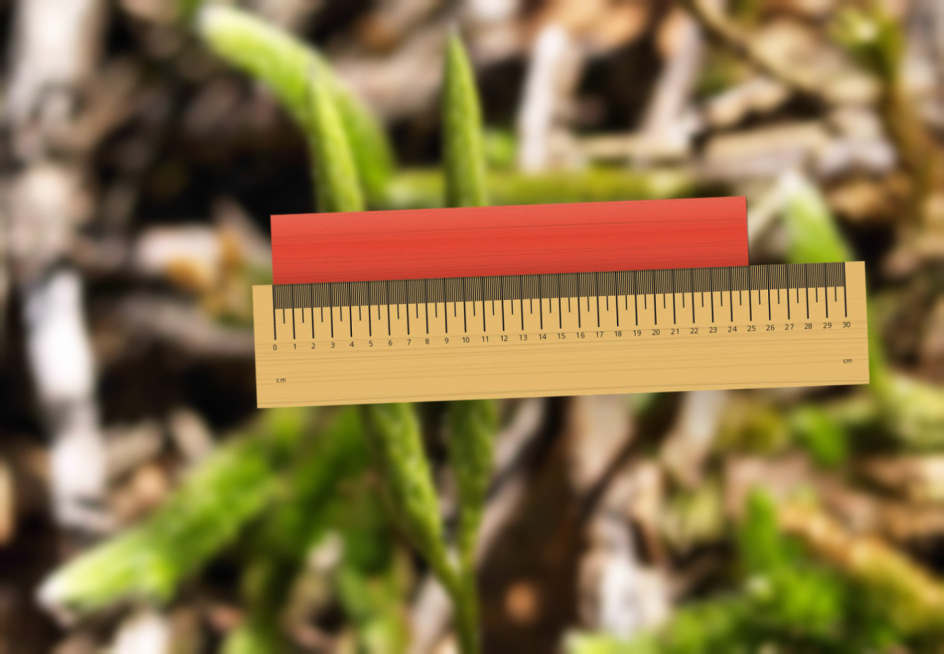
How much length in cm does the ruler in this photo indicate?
25 cm
